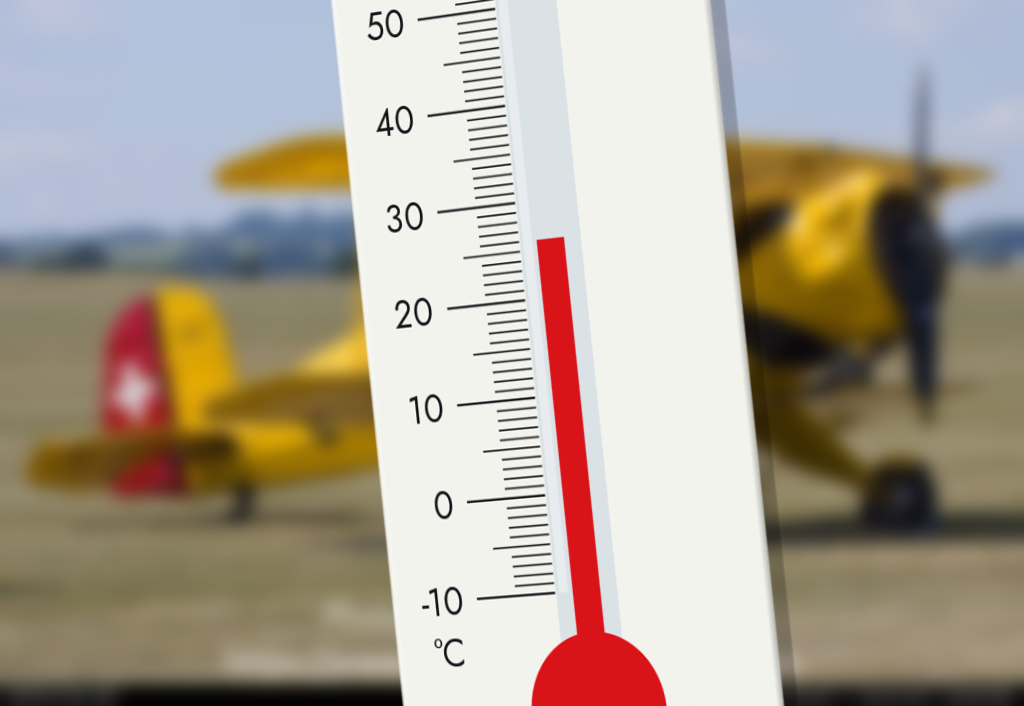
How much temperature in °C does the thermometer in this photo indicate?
26 °C
